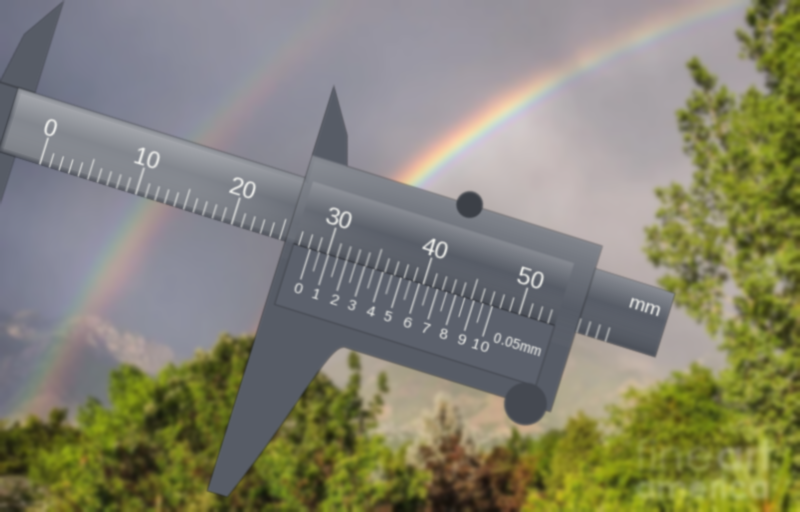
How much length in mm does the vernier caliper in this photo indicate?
28.2 mm
